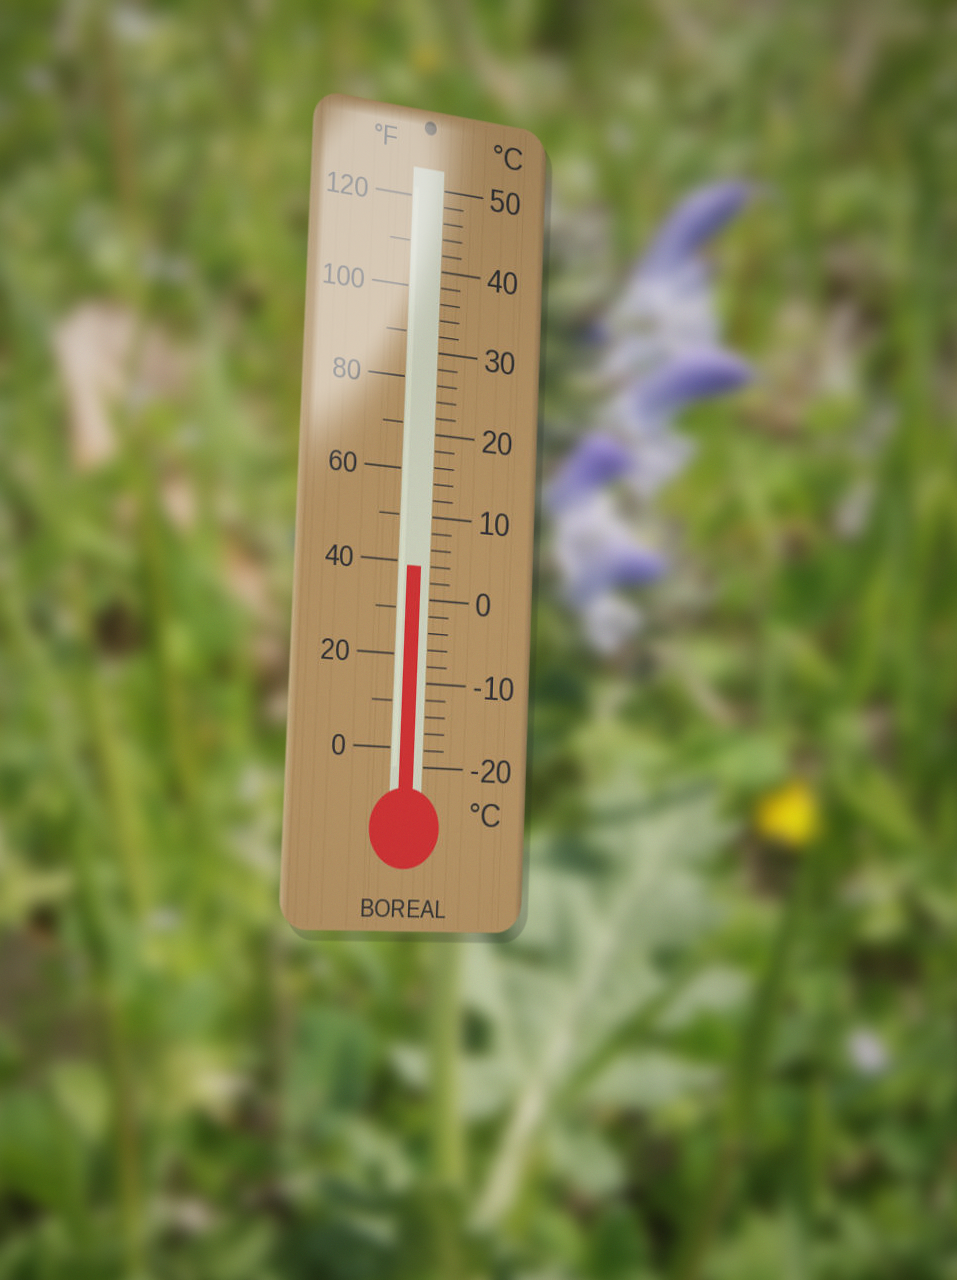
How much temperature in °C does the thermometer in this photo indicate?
4 °C
